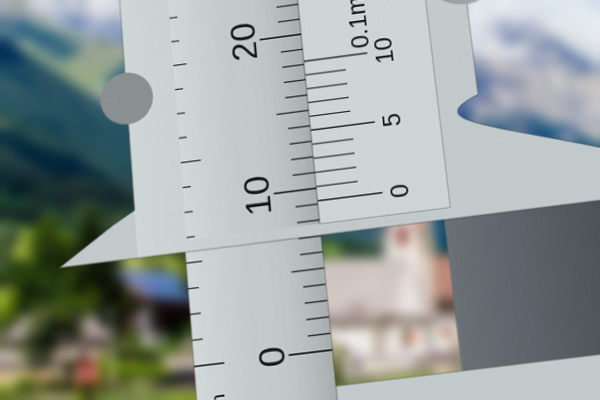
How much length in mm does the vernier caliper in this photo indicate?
9.2 mm
